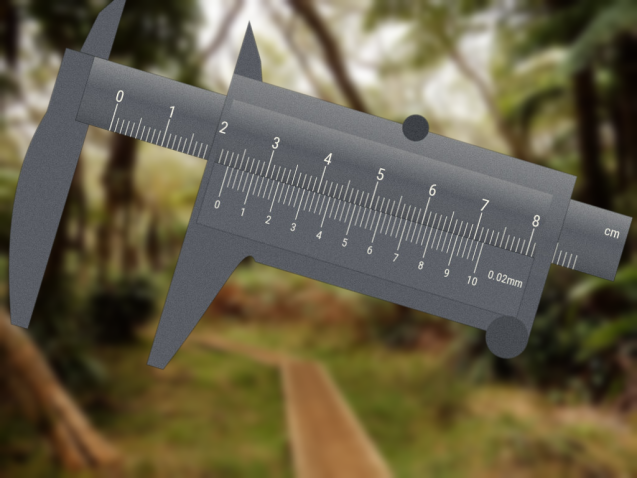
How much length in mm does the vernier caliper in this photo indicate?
22.8 mm
